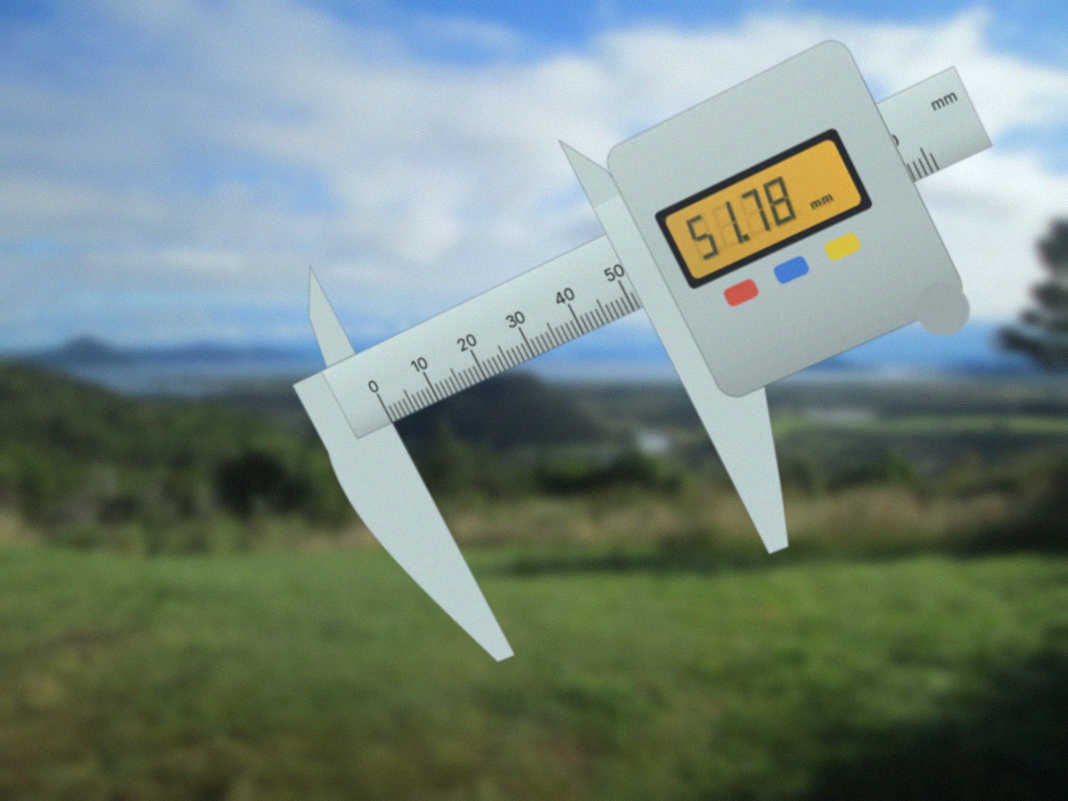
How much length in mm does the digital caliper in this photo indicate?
51.78 mm
